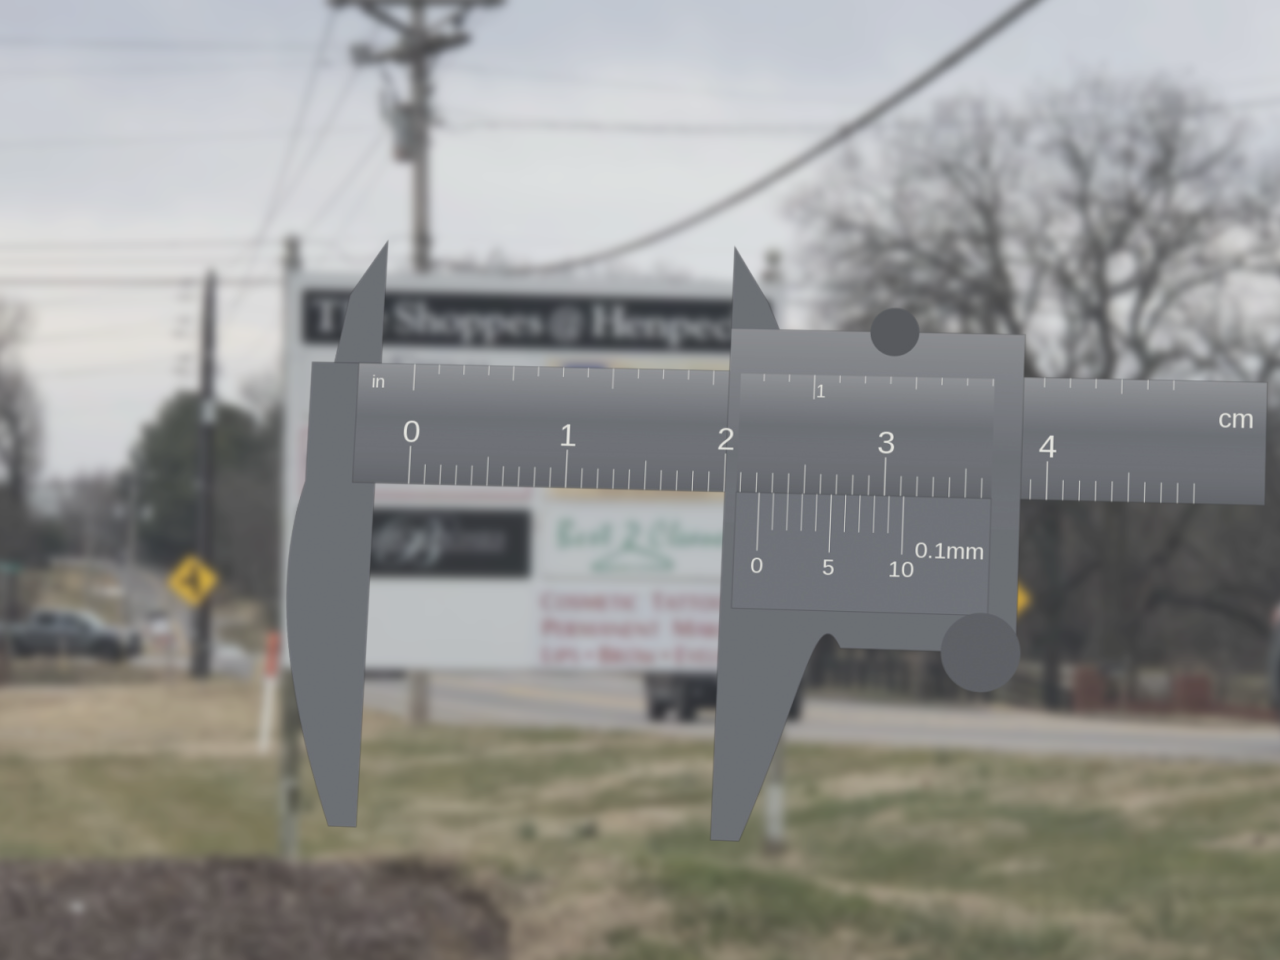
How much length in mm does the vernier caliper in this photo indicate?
22.2 mm
